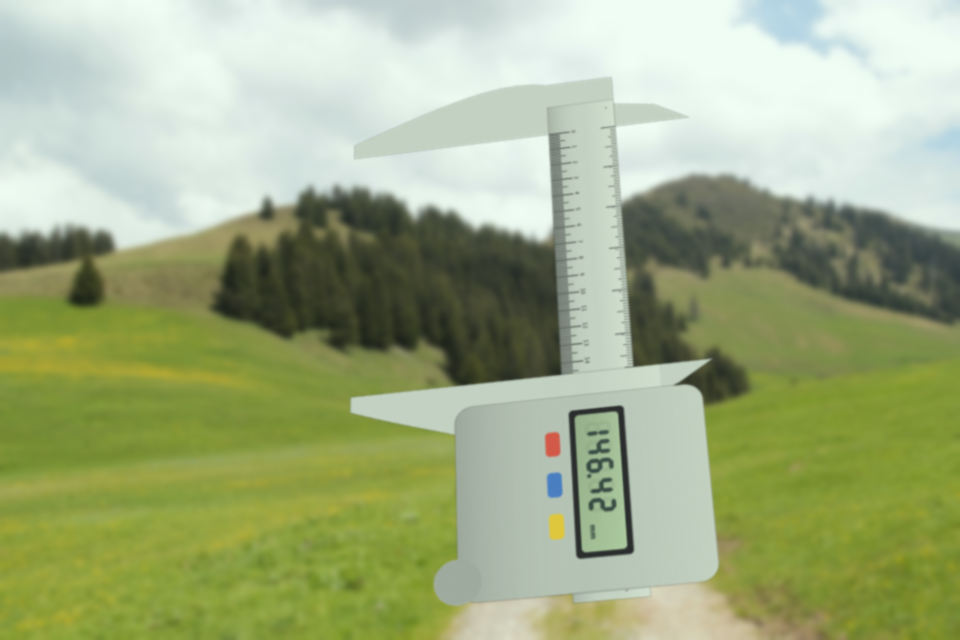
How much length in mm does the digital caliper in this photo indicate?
146.42 mm
